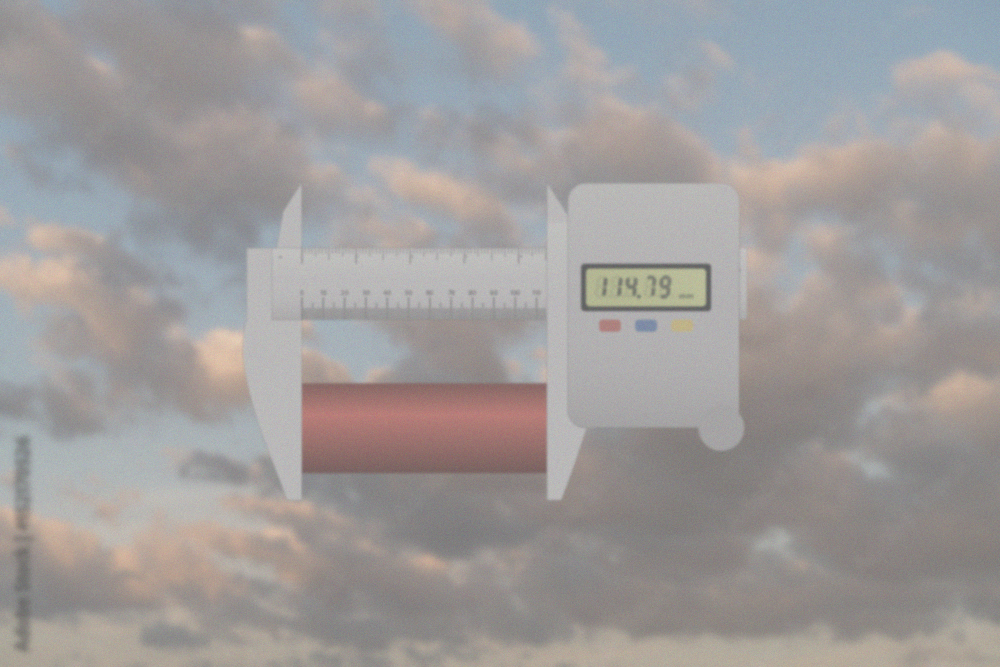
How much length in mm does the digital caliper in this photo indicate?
114.79 mm
